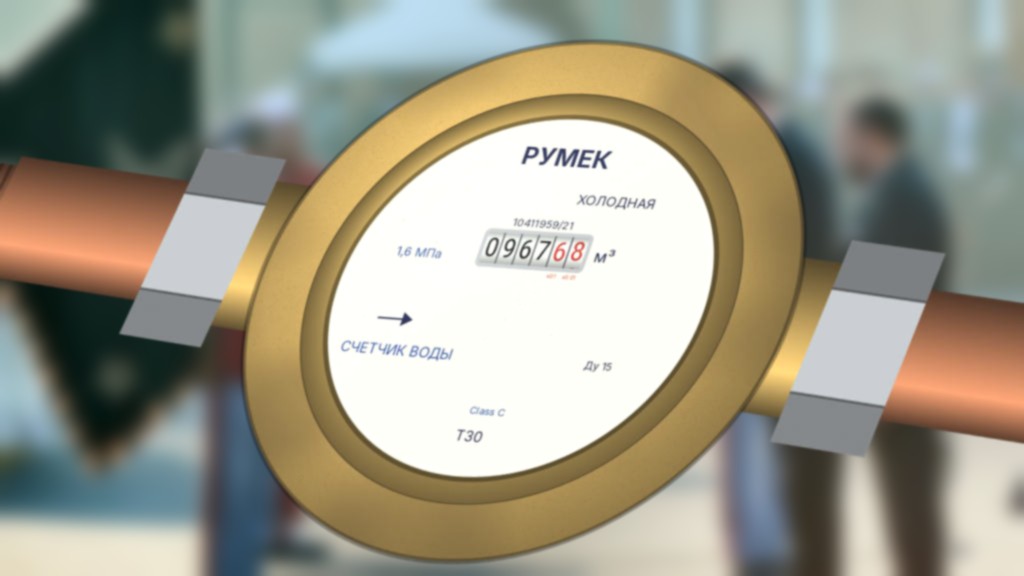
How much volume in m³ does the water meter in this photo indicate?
967.68 m³
